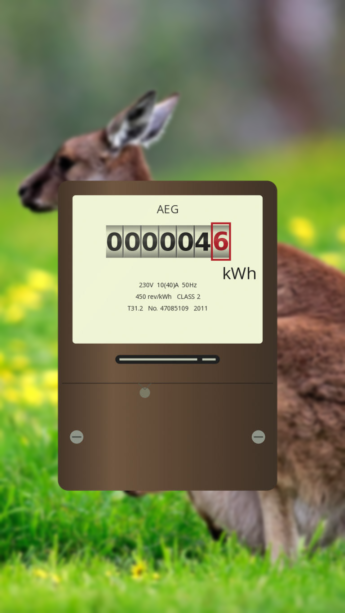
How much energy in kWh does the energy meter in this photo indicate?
4.6 kWh
